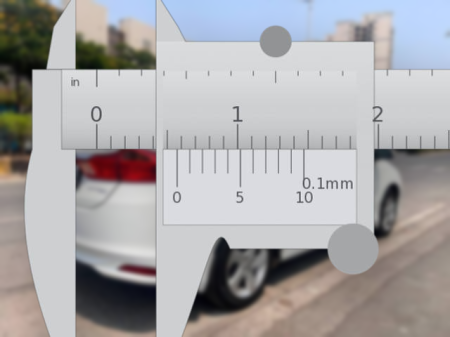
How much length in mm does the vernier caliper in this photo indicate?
5.7 mm
